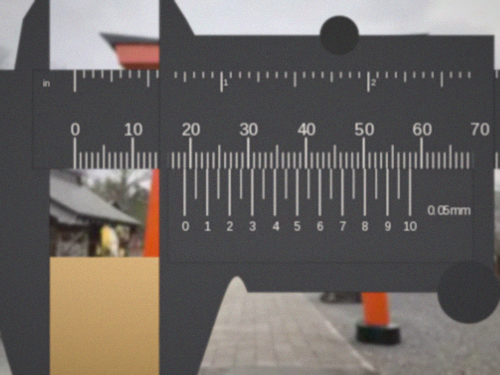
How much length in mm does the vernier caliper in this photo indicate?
19.0 mm
